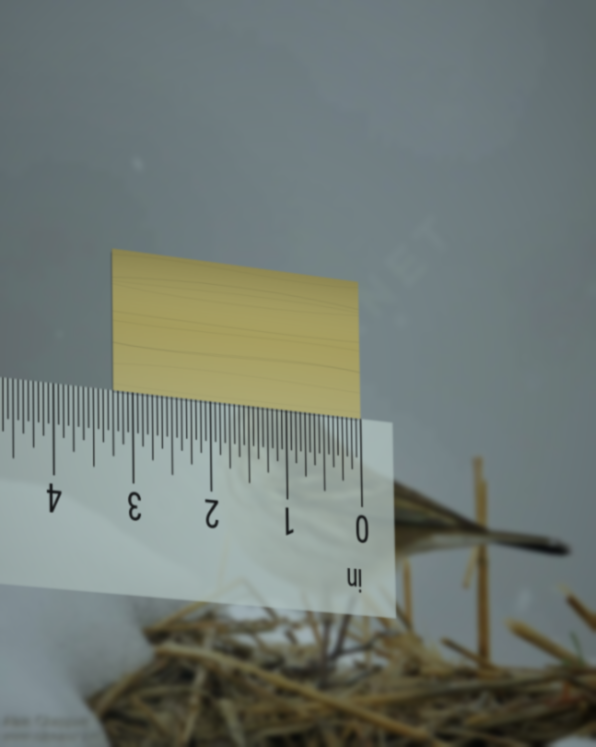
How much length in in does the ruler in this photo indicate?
3.25 in
